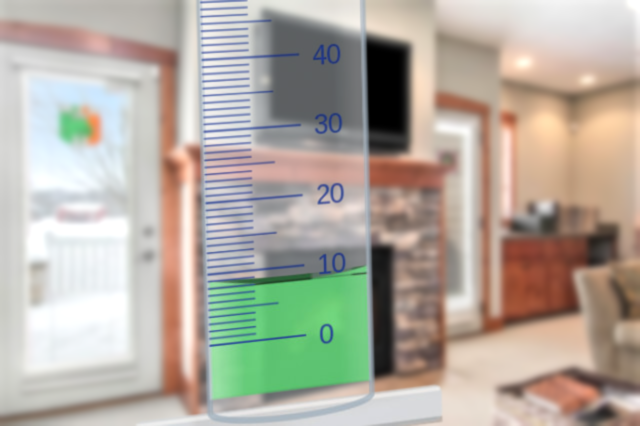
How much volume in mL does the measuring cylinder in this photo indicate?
8 mL
